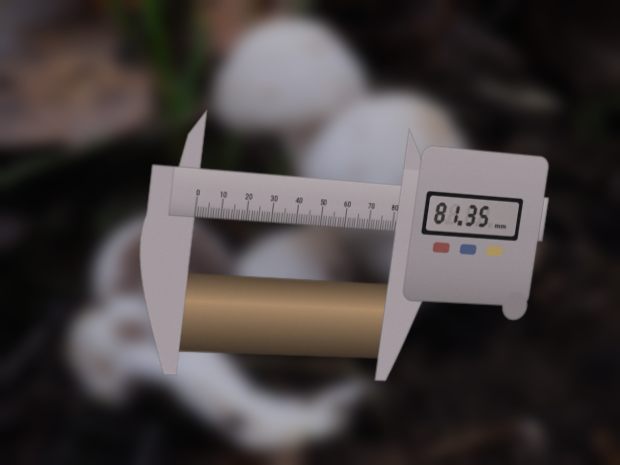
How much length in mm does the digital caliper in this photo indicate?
81.35 mm
